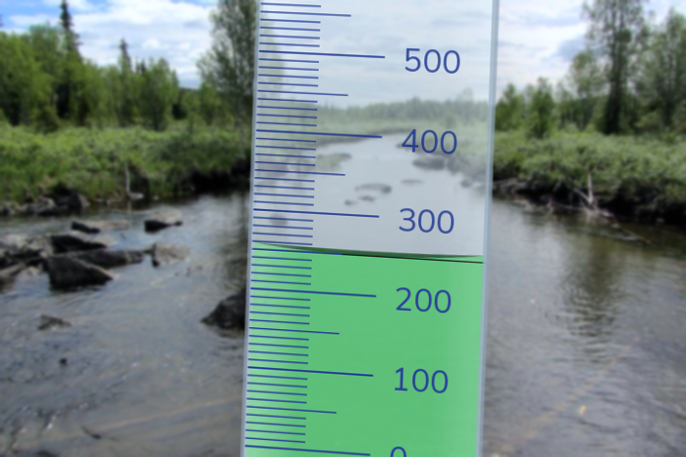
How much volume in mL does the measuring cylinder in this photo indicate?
250 mL
